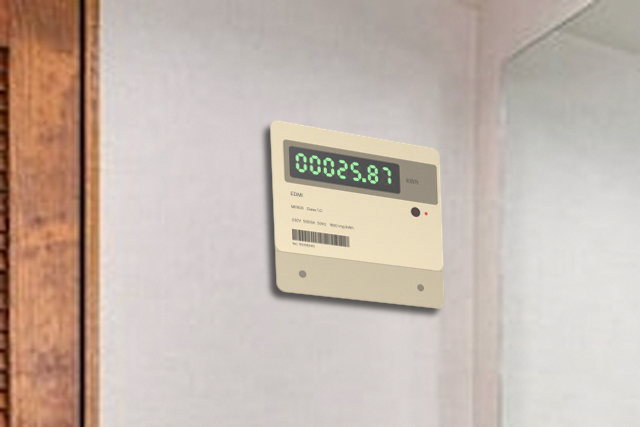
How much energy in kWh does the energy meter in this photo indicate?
25.87 kWh
